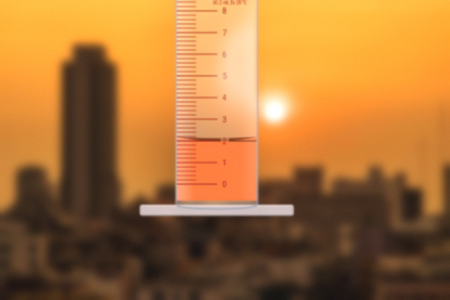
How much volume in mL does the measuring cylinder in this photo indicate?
2 mL
